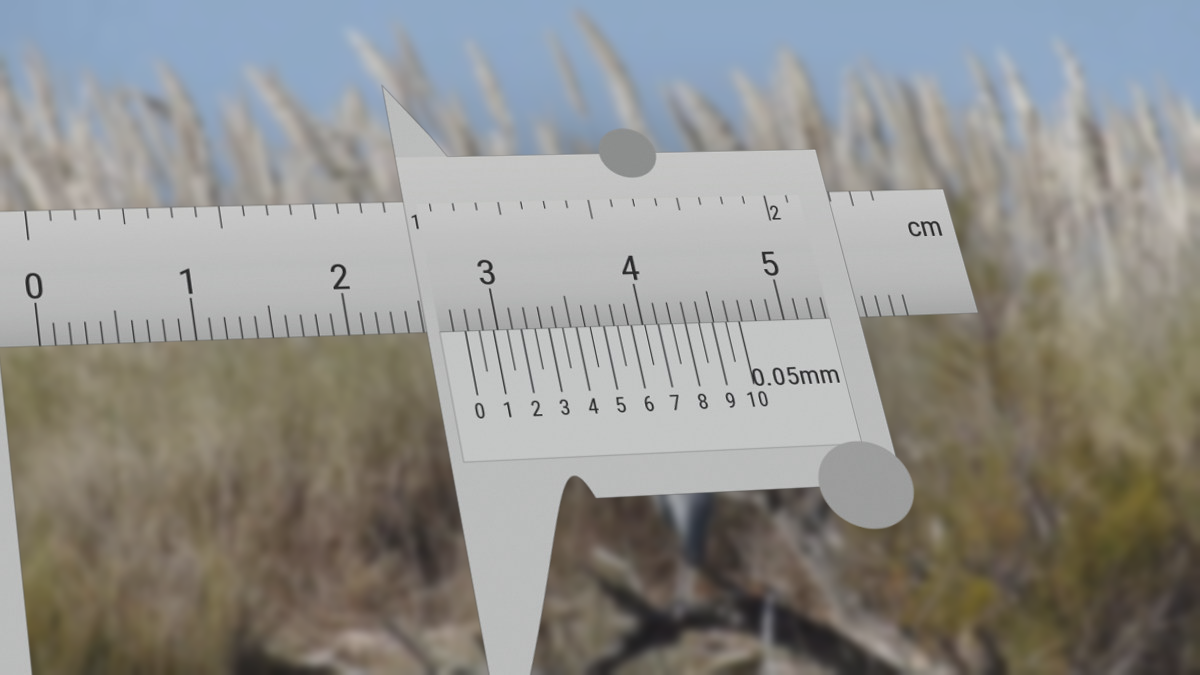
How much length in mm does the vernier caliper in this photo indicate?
27.8 mm
